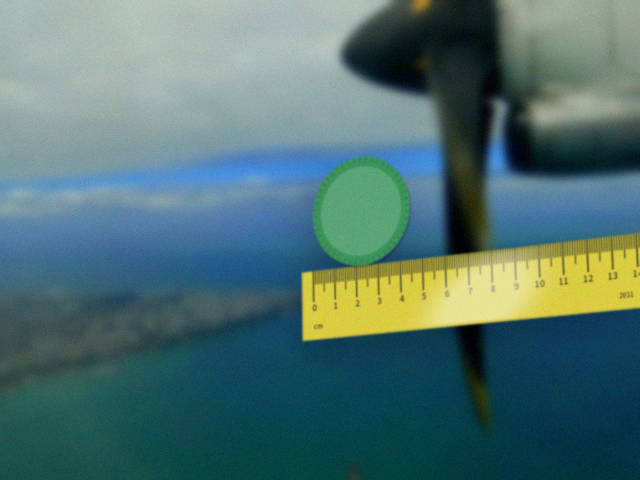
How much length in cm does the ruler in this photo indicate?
4.5 cm
